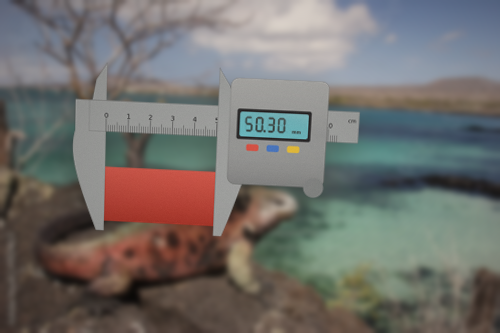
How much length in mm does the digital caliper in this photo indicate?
50.30 mm
